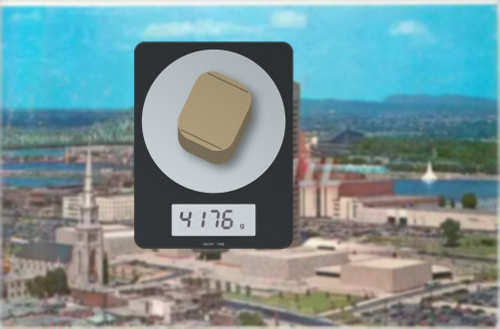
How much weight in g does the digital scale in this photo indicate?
4176 g
